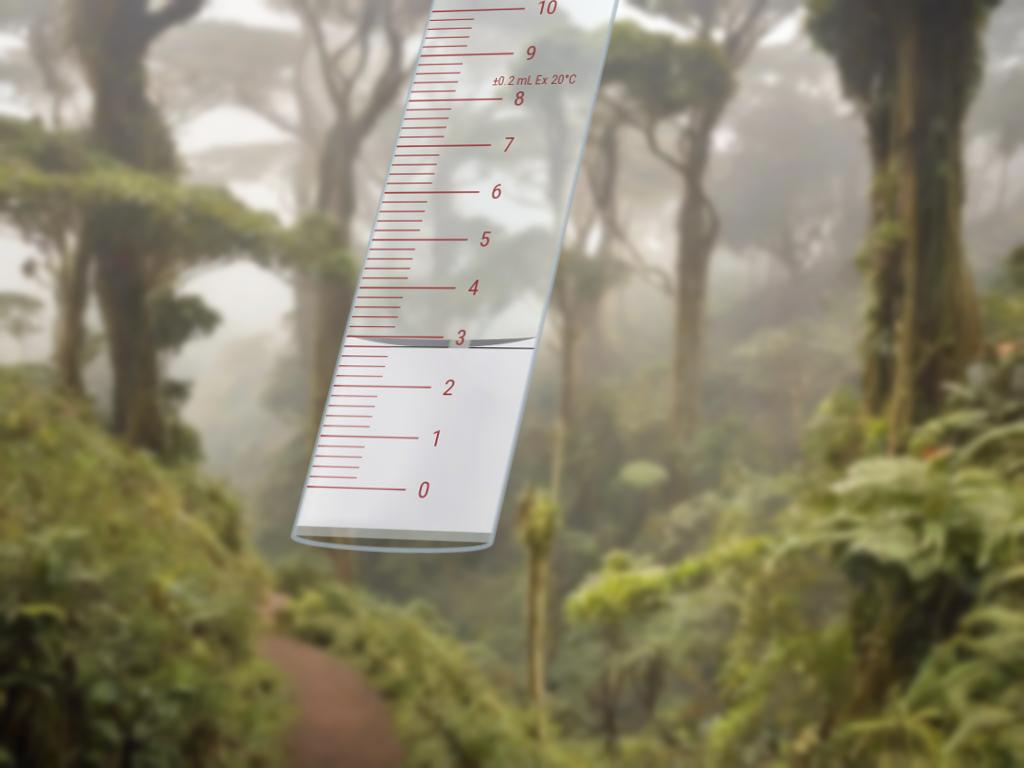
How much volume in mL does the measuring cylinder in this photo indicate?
2.8 mL
